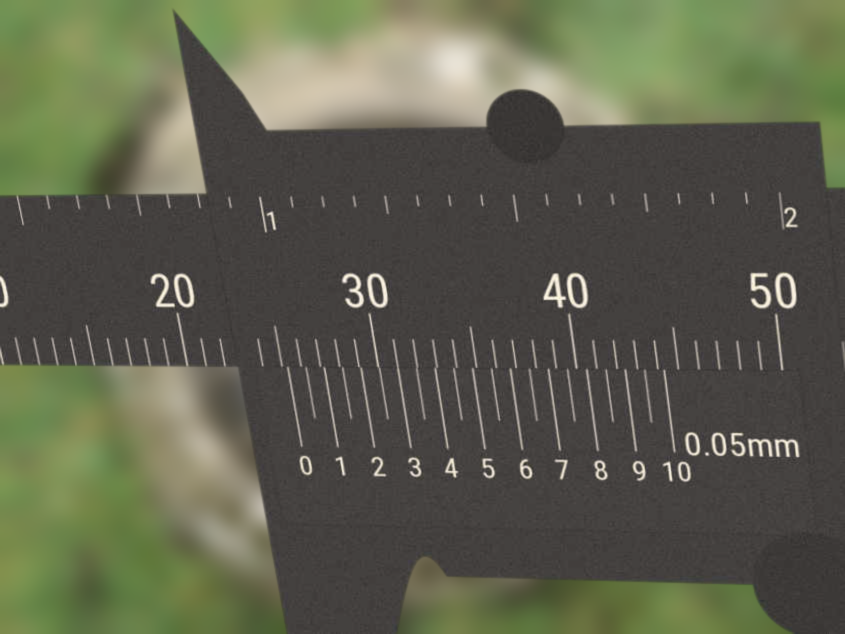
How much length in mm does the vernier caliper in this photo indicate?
25.3 mm
